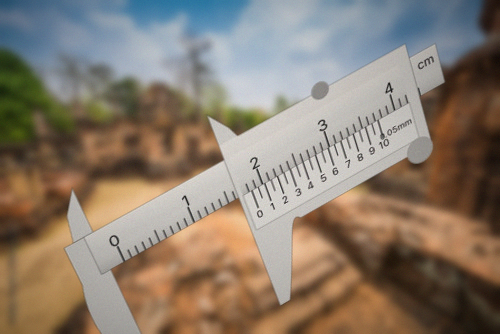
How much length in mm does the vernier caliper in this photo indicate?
18.4 mm
